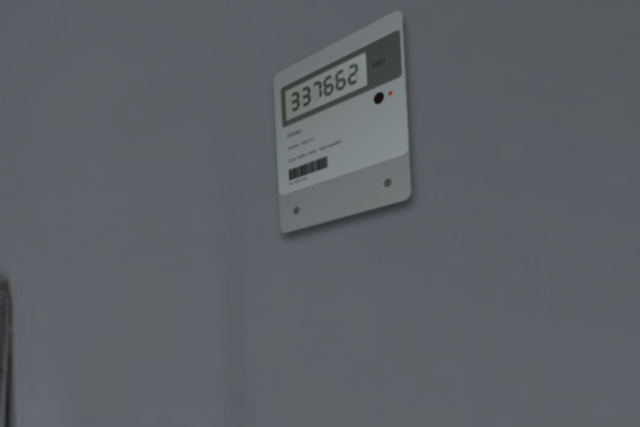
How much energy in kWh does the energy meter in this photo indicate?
337662 kWh
